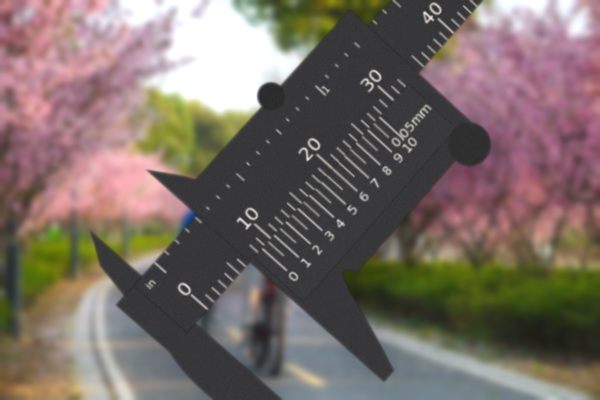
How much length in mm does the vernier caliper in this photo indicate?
8.6 mm
